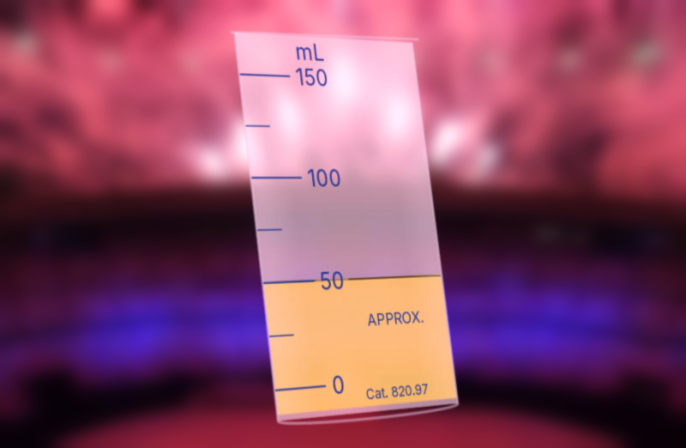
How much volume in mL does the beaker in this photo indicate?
50 mL
